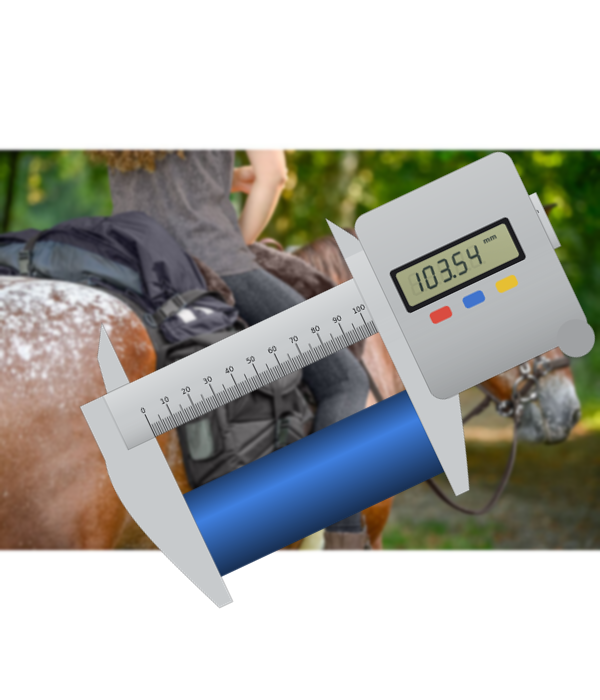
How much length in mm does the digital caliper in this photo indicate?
103.54 mm
